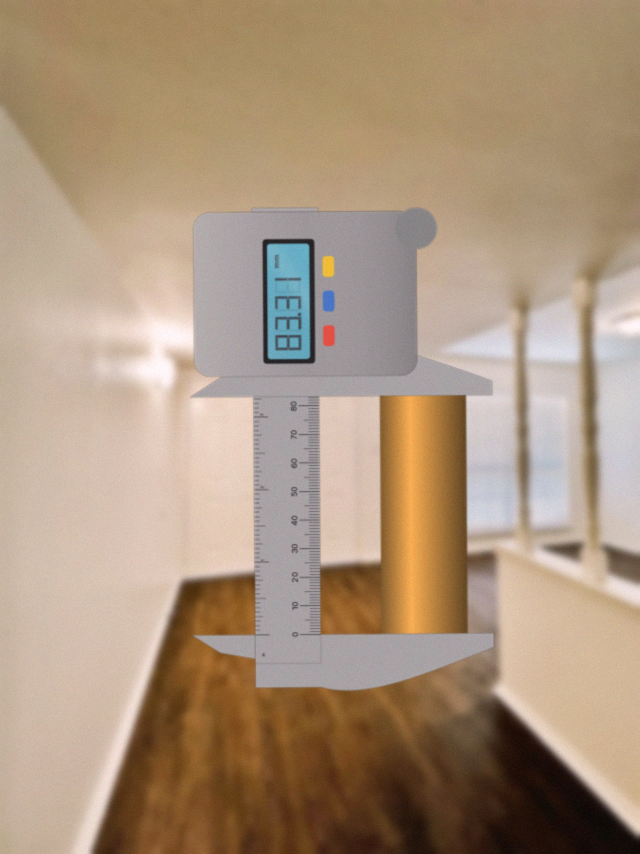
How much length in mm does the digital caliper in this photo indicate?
83.31 mm
